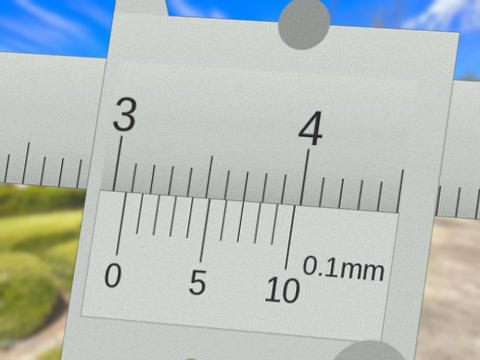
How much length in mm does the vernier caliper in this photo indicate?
30.7 mm
